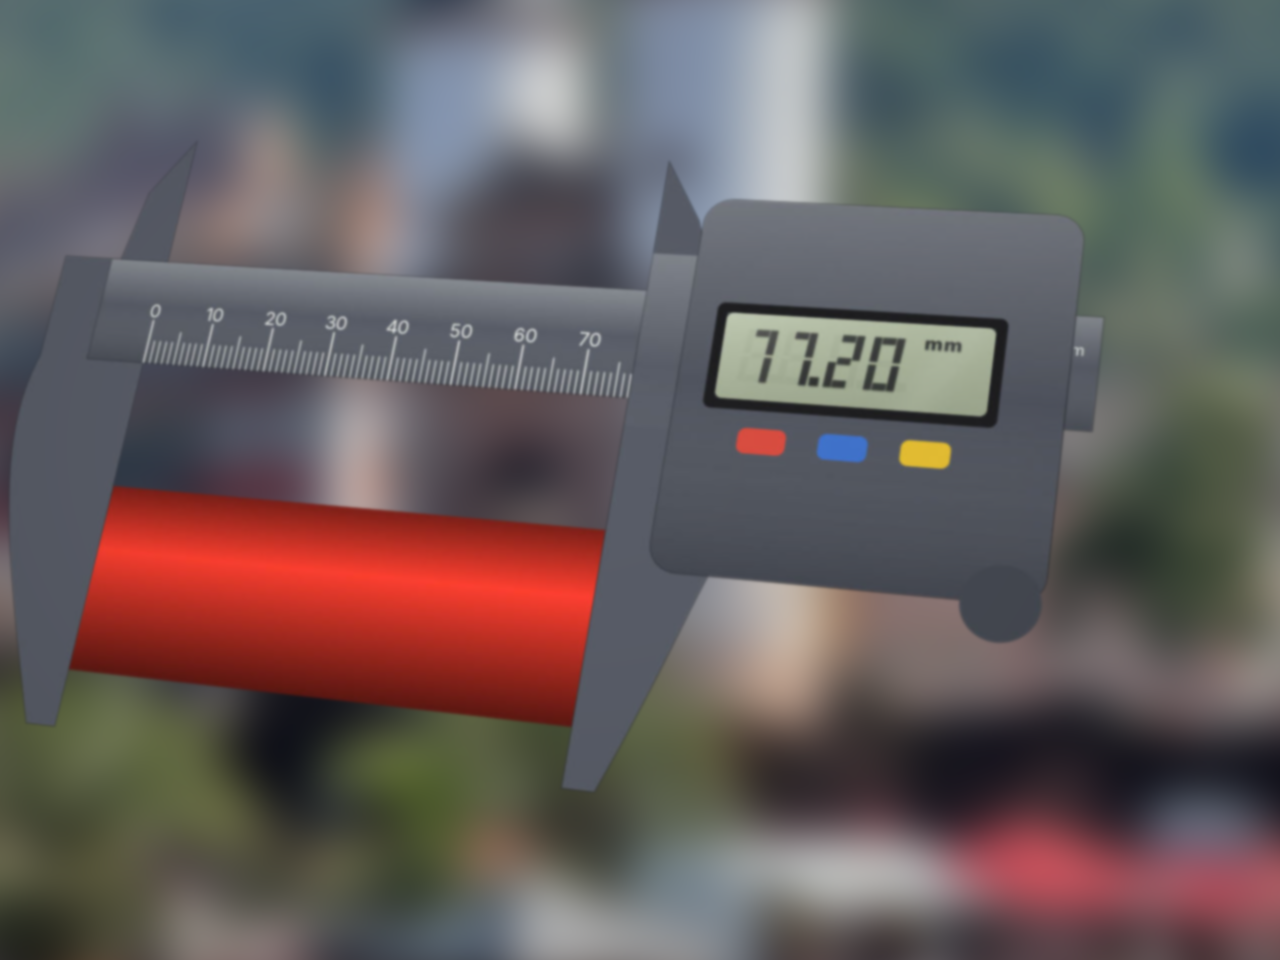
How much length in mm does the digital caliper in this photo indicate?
77.20 mm
